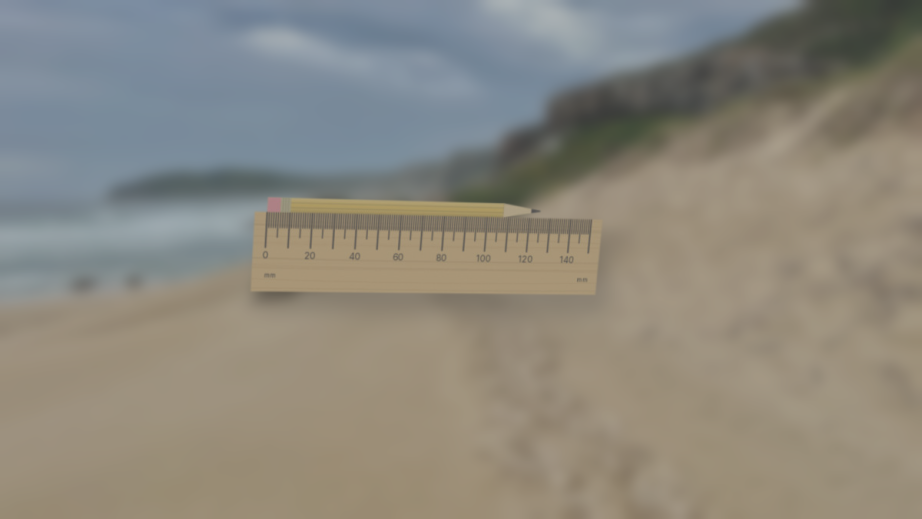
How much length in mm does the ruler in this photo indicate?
125 mm
